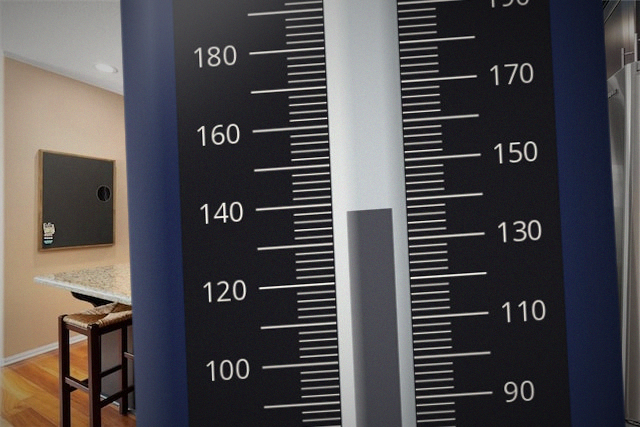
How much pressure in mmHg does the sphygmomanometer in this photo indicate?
138 mmHg
